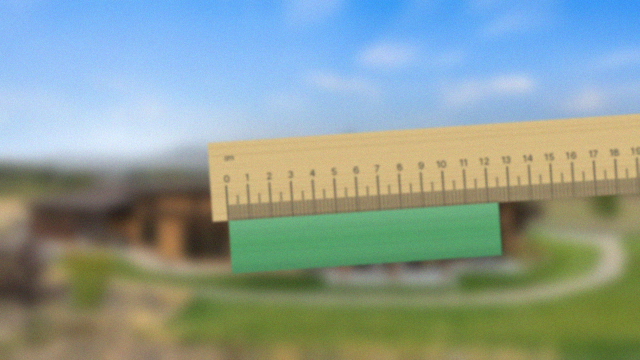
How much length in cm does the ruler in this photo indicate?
12.5 cm
